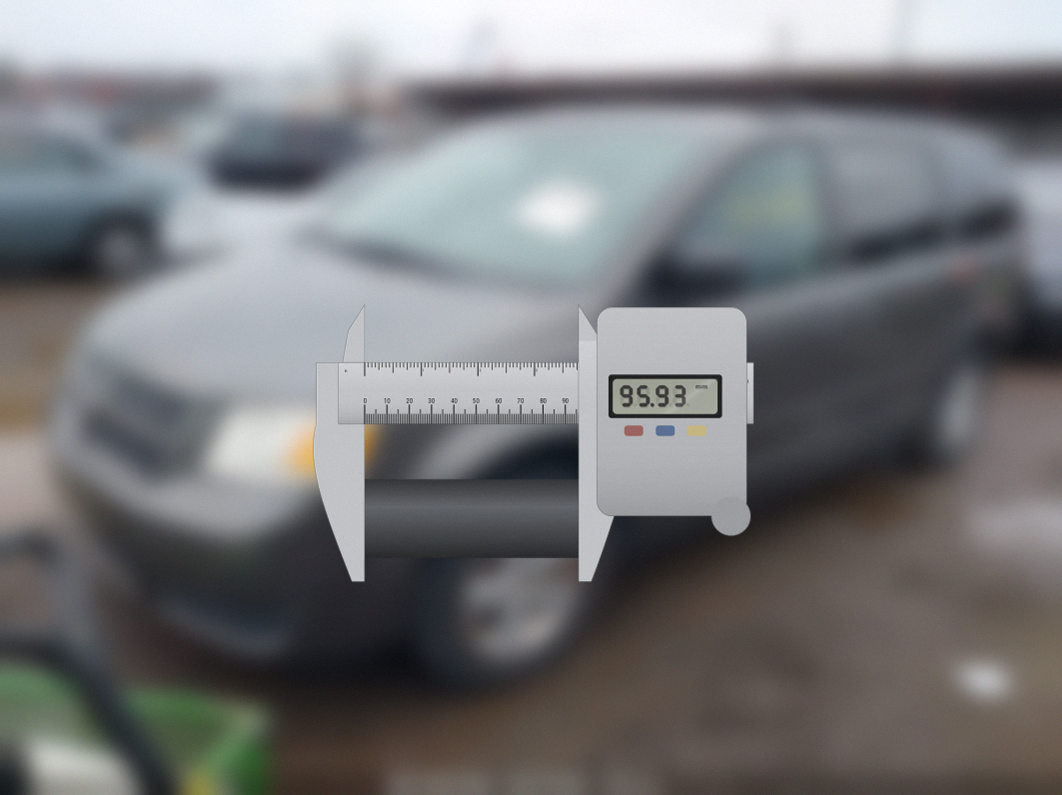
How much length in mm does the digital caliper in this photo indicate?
95.93 mm
